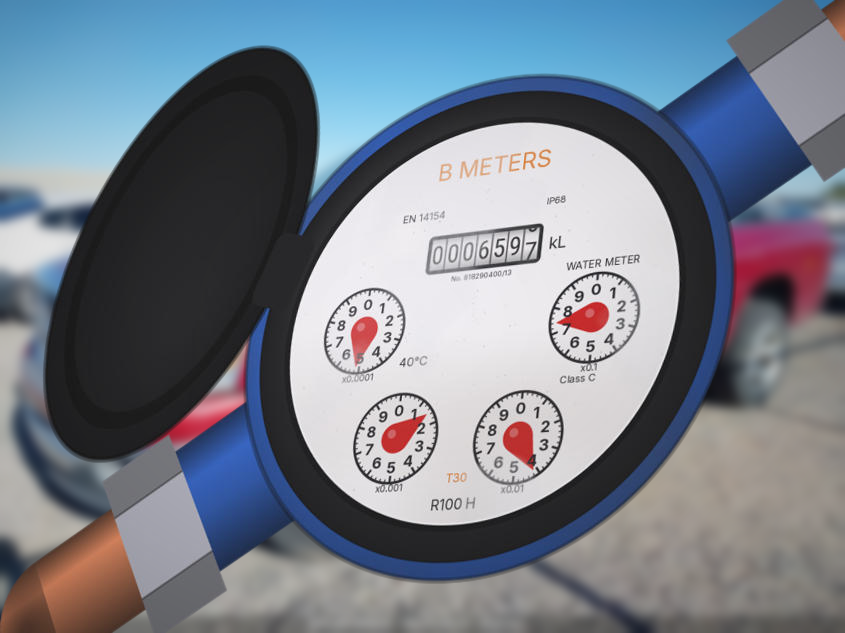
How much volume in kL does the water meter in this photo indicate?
6596.7415 kL
